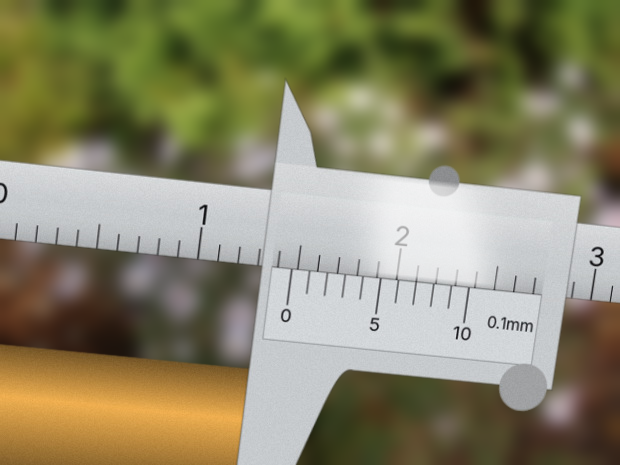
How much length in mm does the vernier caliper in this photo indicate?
14.7 mm
